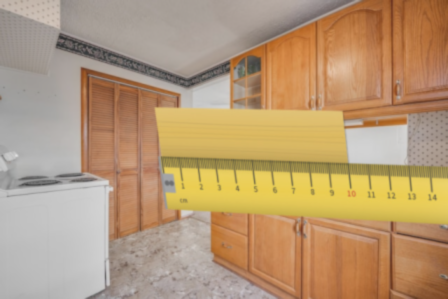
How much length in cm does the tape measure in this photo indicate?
10 cm
